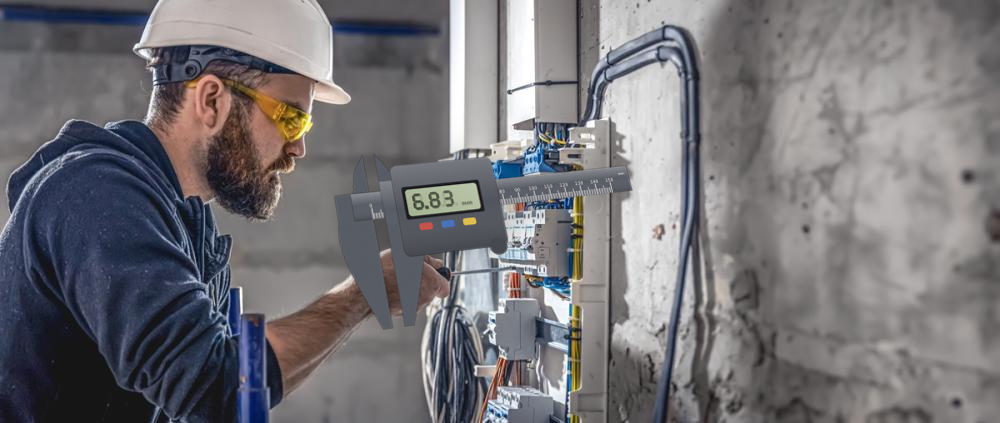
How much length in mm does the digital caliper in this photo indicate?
6.83 mm
